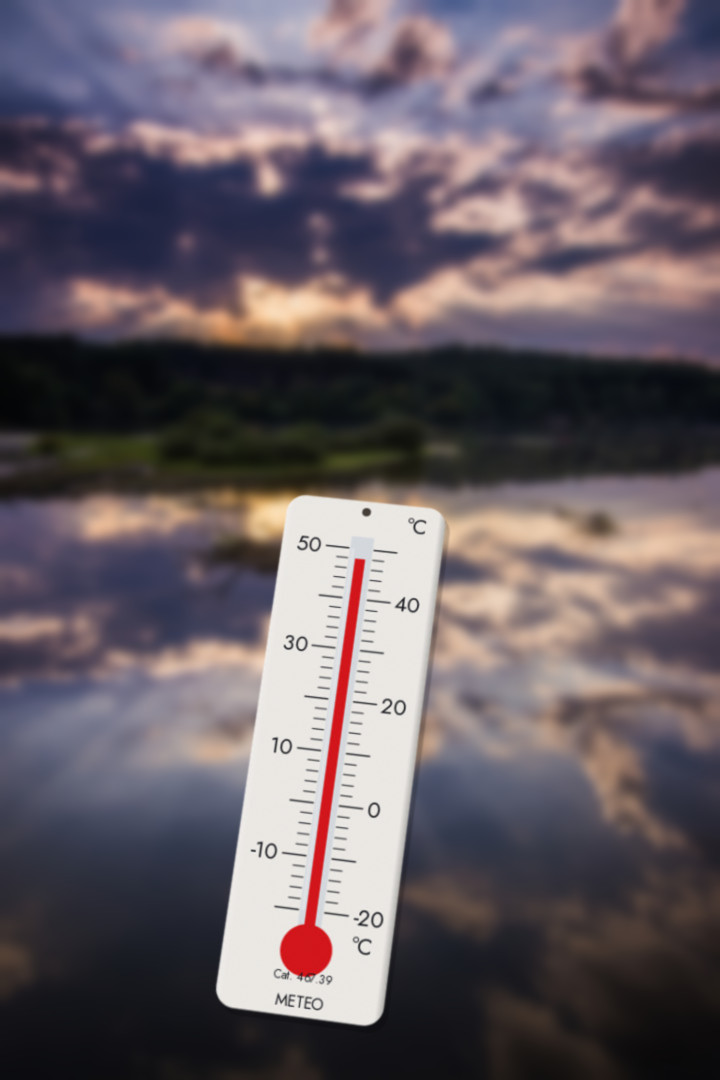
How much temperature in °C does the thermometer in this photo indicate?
48 °C
